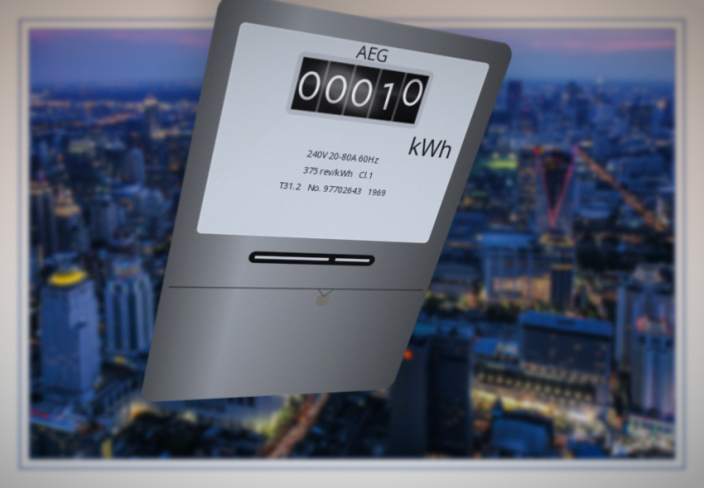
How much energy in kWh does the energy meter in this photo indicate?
10 kWh
